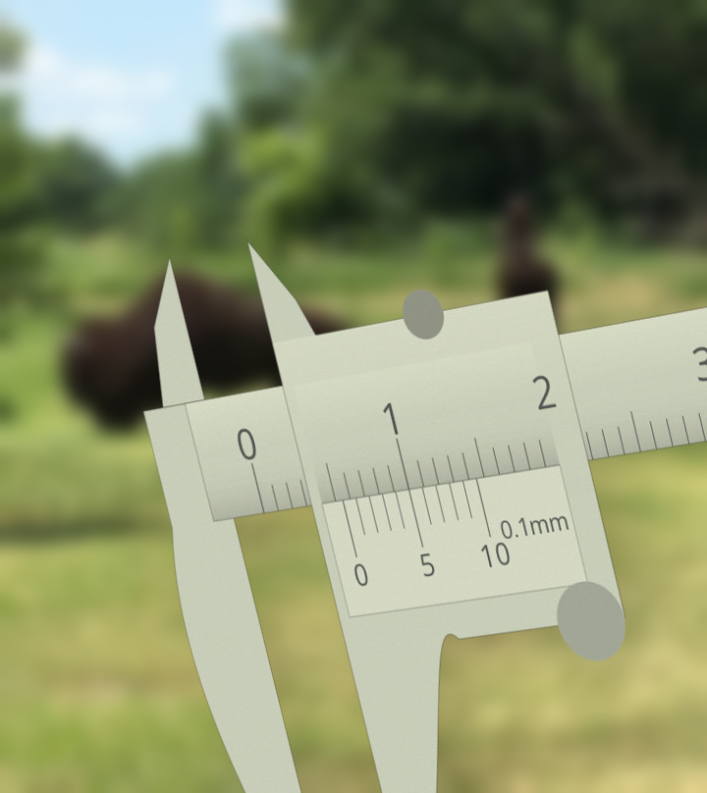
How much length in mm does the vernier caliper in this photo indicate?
5.5 mm
